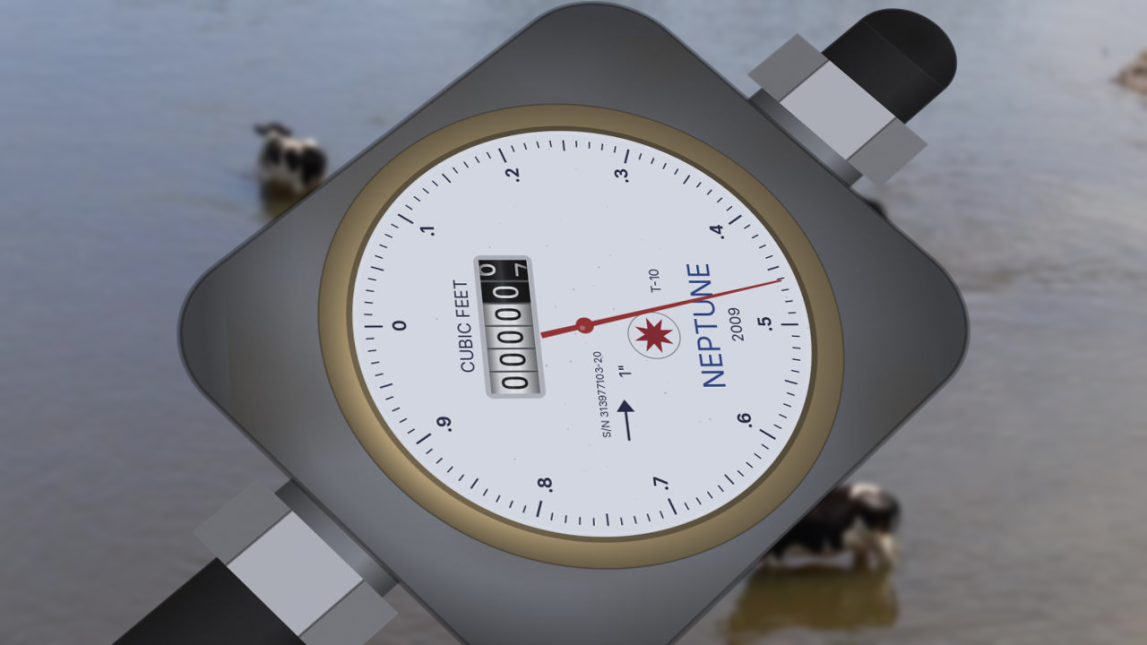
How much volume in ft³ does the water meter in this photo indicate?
6.46 ft³
